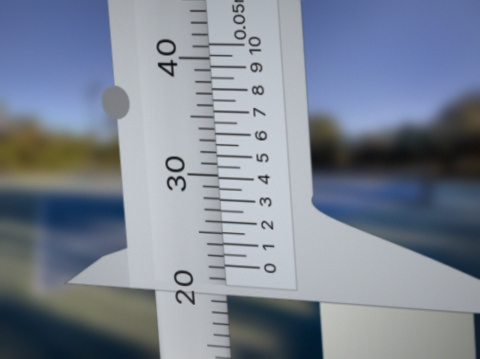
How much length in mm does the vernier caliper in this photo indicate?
22.2 mm
